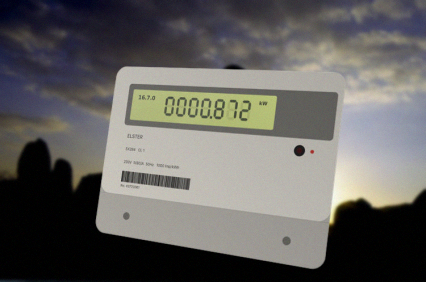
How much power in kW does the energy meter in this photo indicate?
0.872 kW
